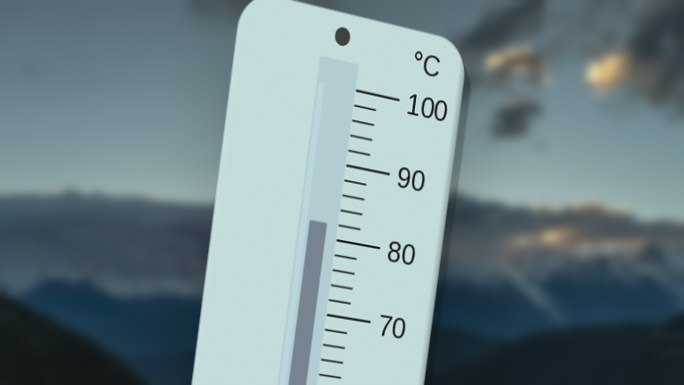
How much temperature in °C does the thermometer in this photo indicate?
82 °C
